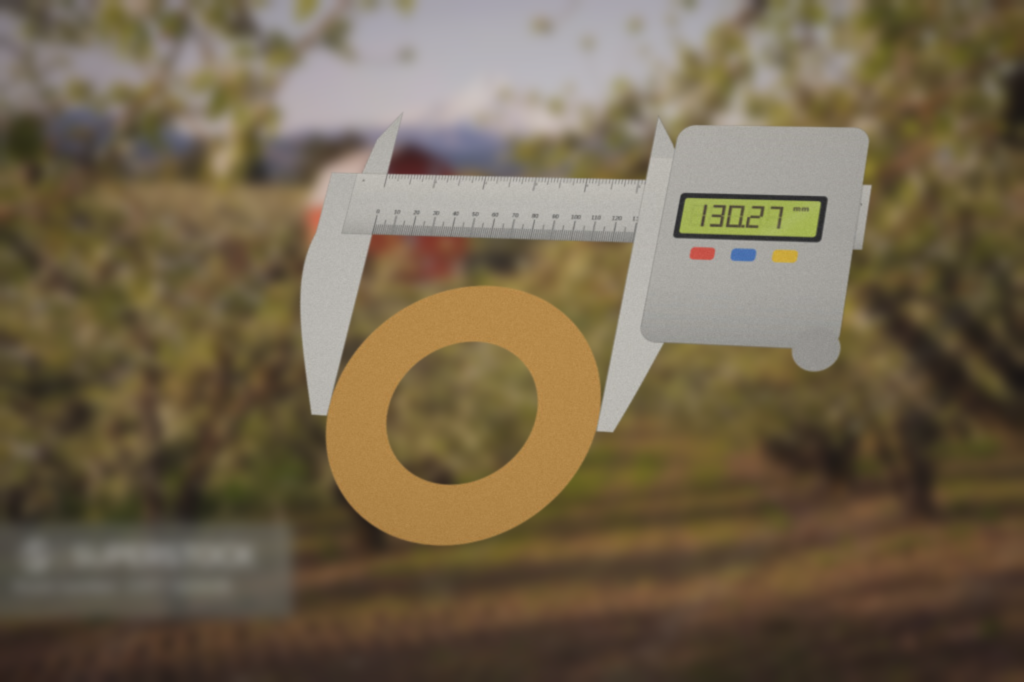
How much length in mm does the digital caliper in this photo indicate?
130.27 mm
